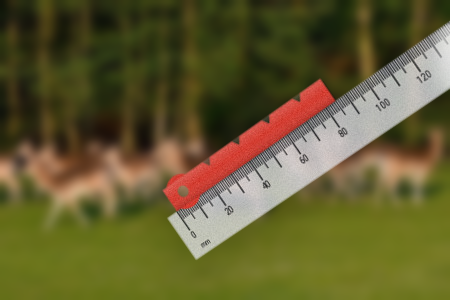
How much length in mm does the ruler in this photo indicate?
85 mm
